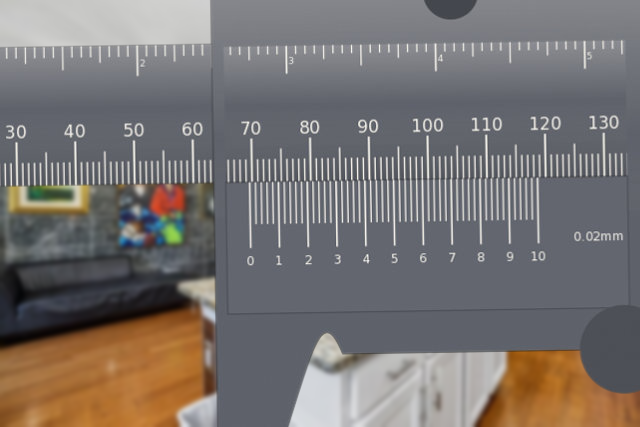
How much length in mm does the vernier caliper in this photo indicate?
69.6 mm
